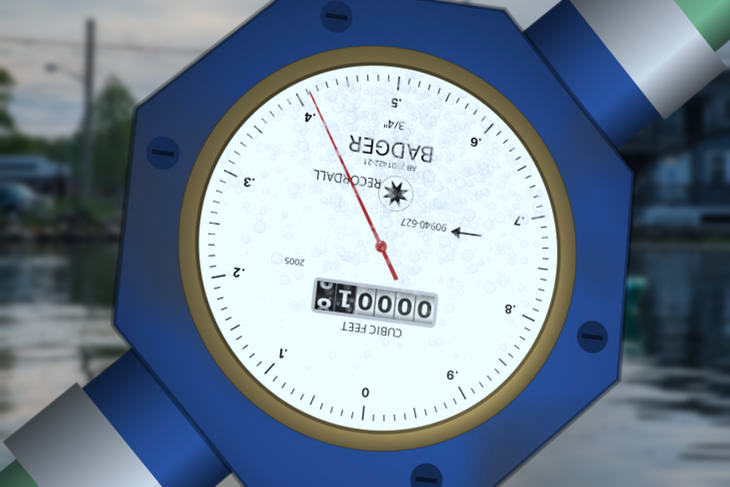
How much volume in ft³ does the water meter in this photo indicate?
18.41 ft³
